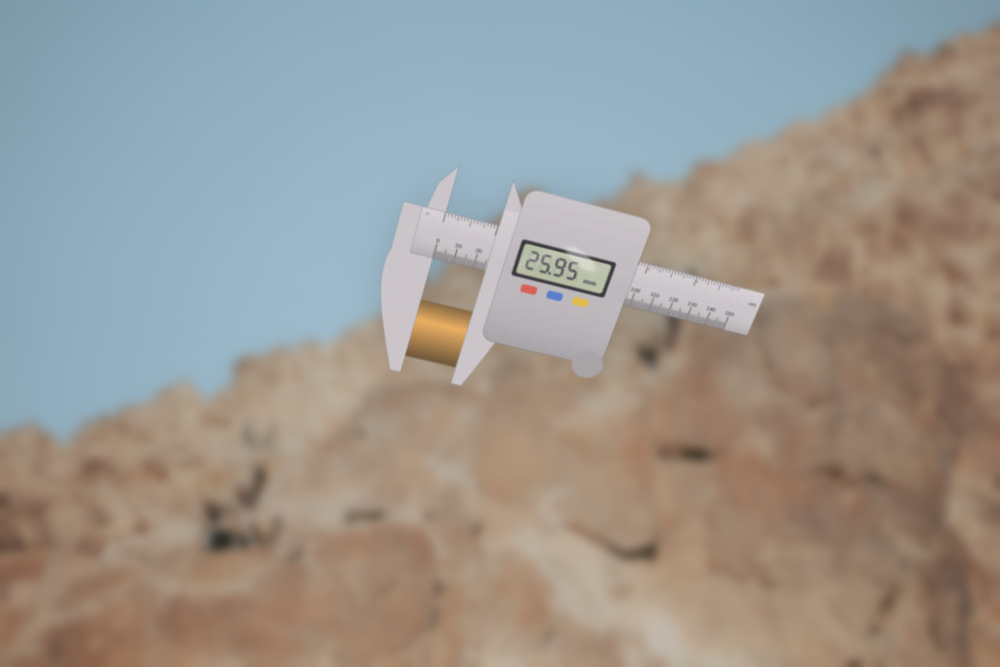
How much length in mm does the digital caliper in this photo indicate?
25.95 mm
